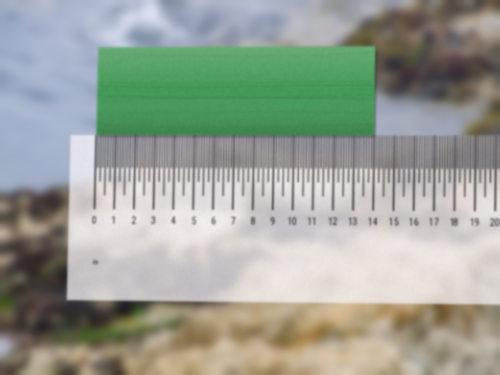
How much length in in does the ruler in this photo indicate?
14 in
